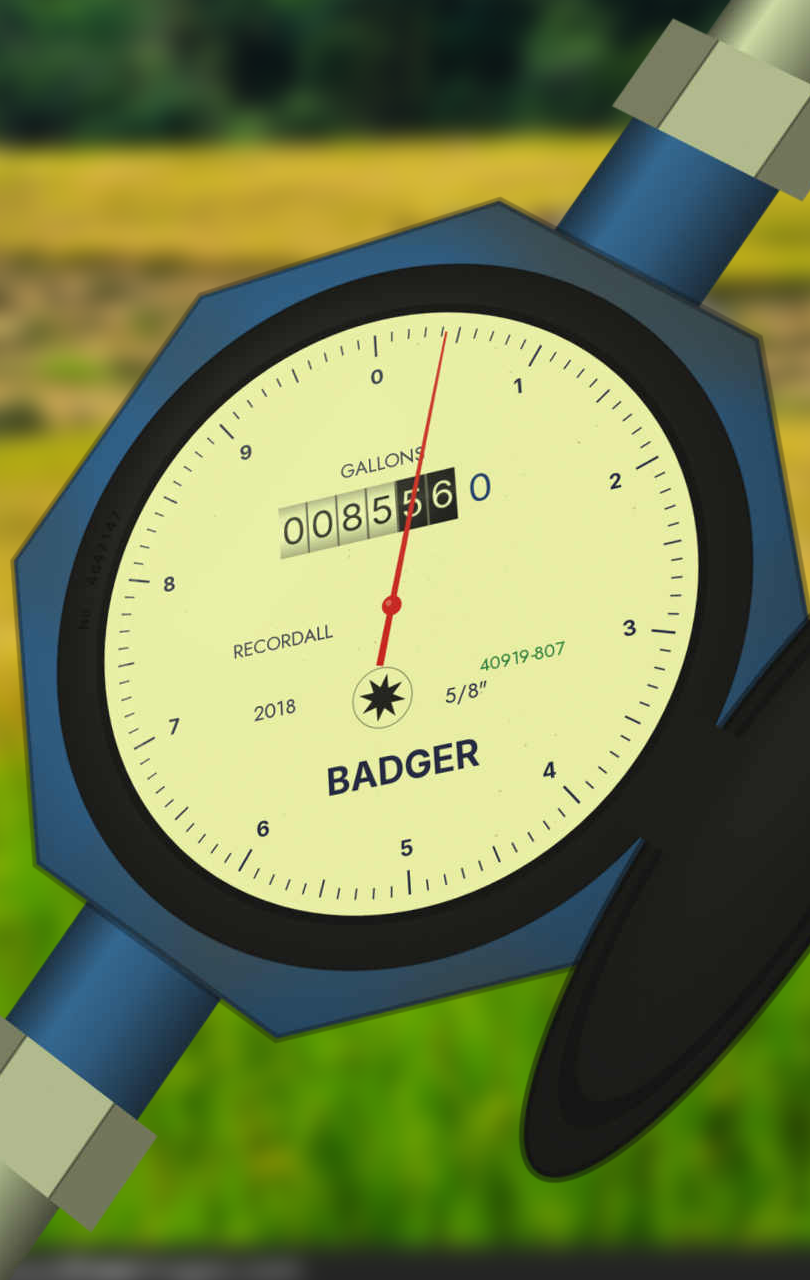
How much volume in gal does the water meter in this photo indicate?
85560.4 gal
